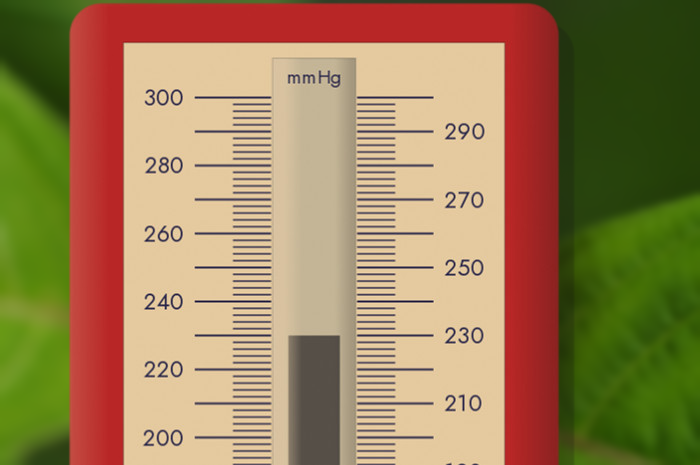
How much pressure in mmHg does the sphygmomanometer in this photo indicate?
230 mmHg
